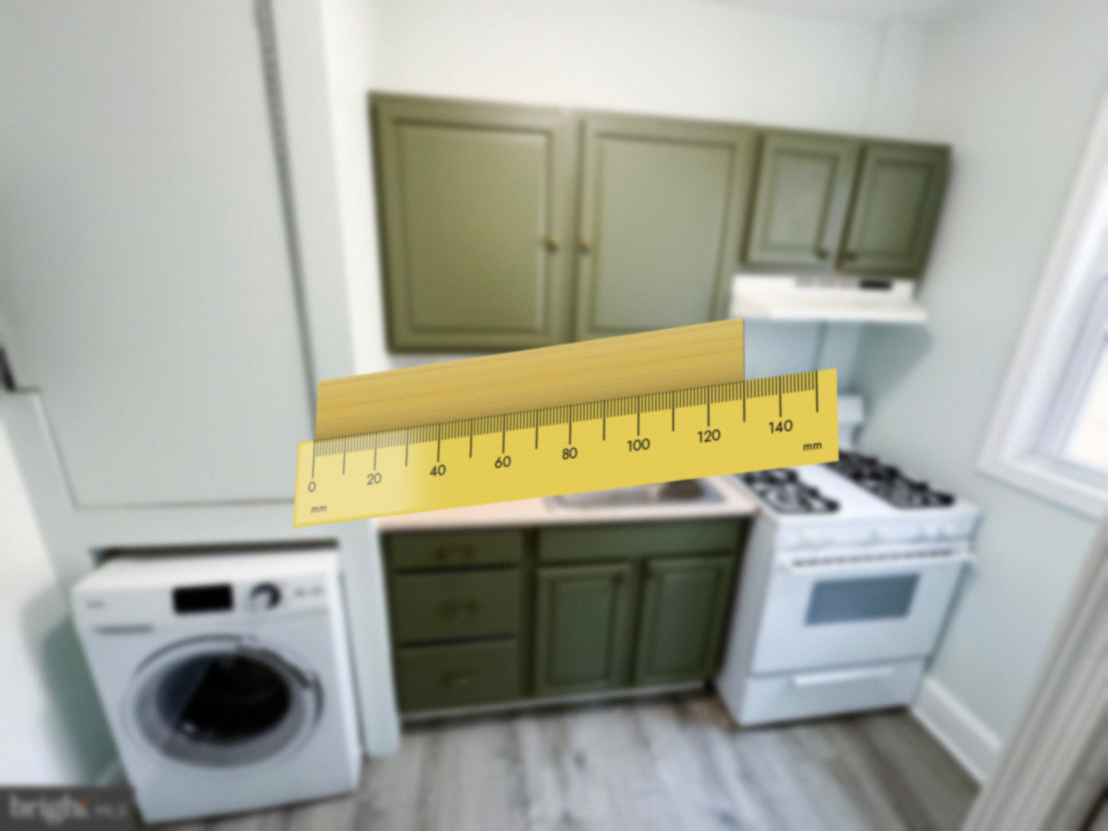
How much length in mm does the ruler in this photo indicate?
130 mm
